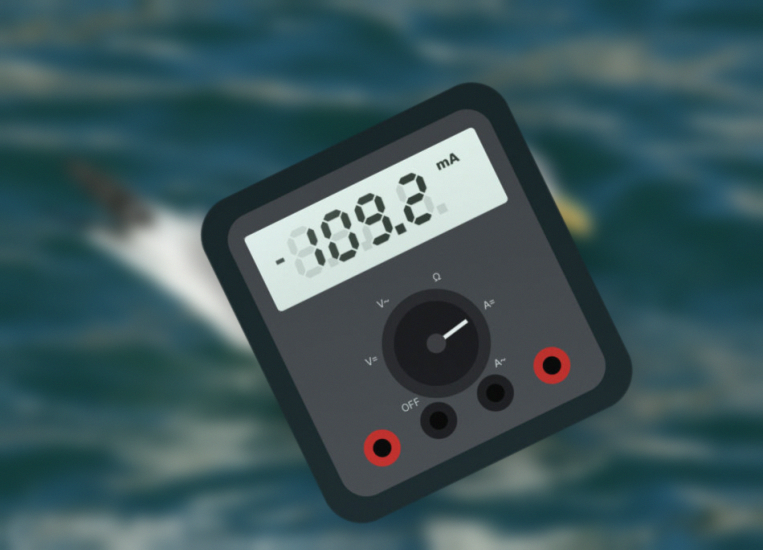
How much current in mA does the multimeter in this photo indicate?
-109.2 mA
